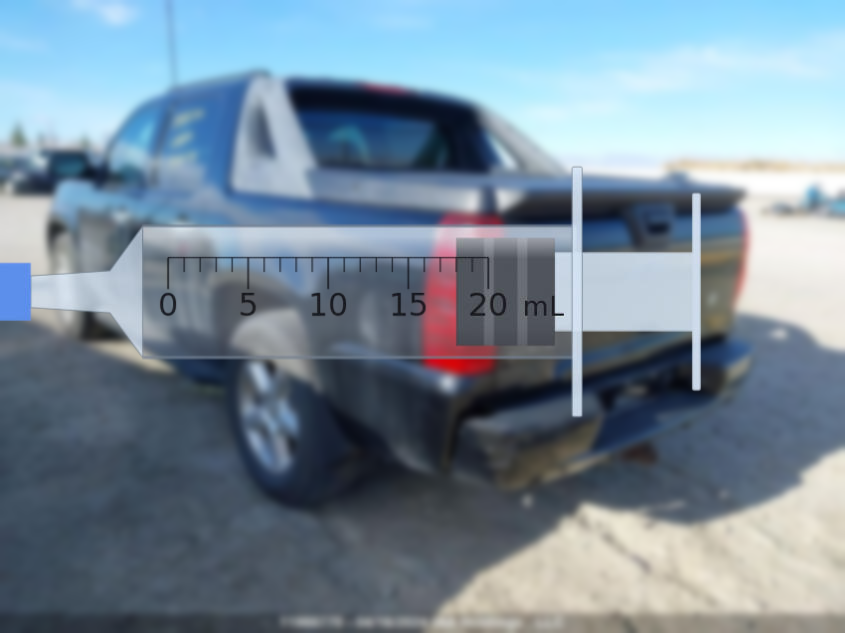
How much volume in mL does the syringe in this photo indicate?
18 mL
